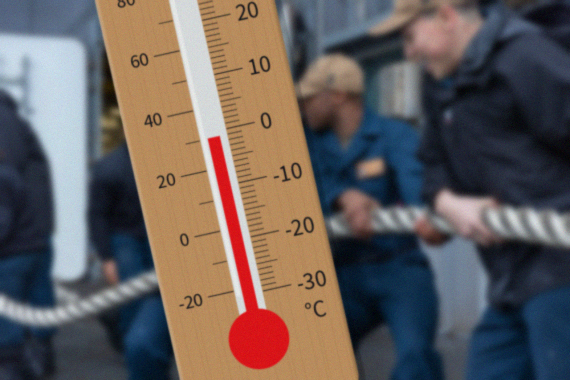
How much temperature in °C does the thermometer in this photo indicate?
-1 °C
